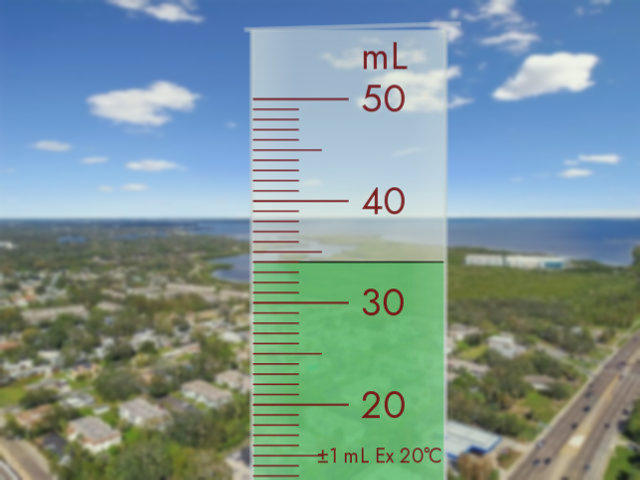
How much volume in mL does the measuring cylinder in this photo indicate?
34 mL
